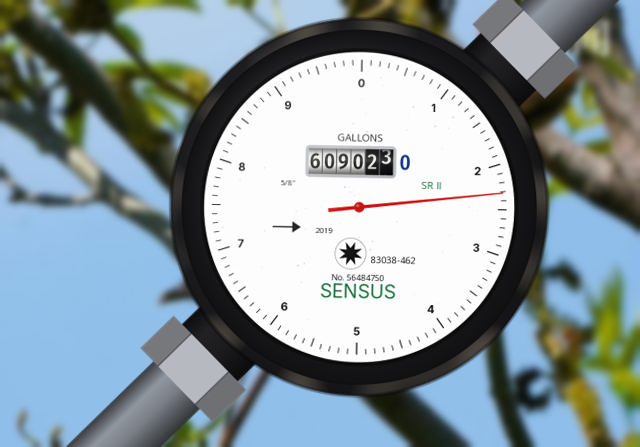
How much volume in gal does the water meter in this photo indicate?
6090232.3 gal
